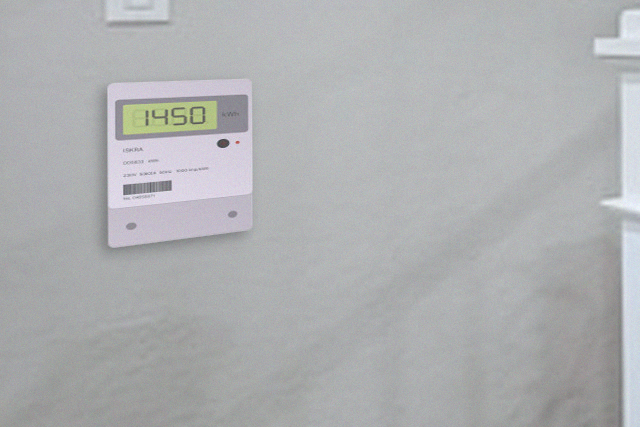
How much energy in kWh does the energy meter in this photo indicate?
1450 kWh
